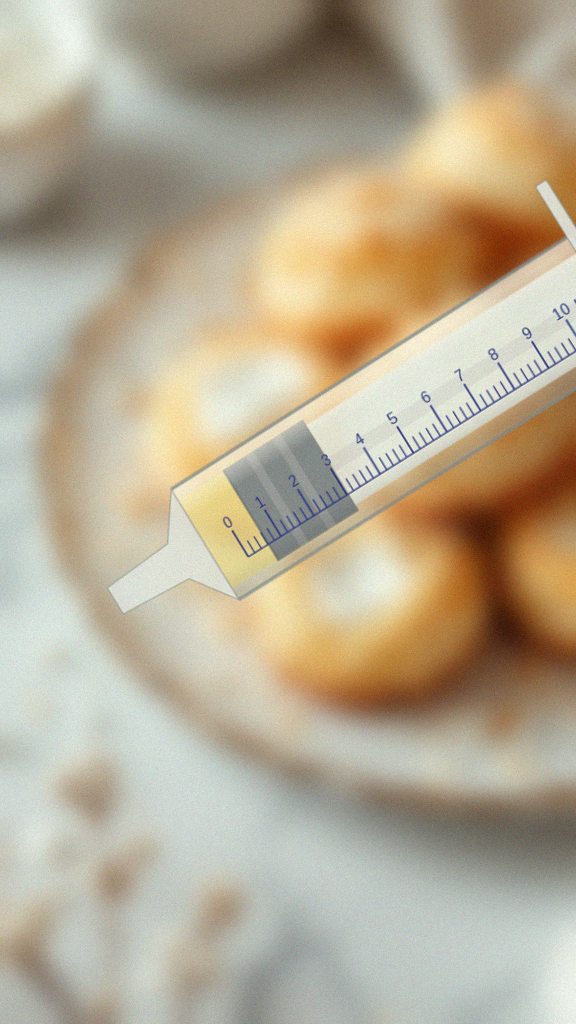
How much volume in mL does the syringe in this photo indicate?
0.6 mL
